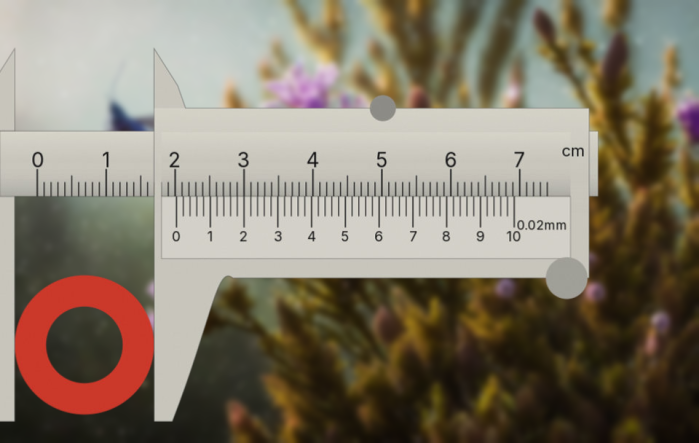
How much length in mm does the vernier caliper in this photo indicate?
20.2 mm
